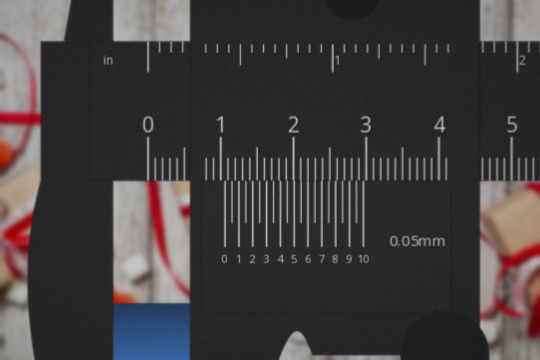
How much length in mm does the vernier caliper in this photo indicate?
10.6 mm
